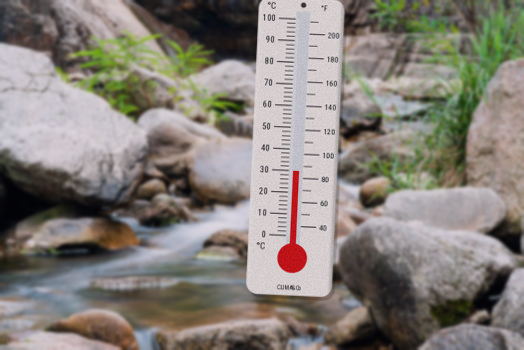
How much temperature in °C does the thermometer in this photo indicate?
30 °C
